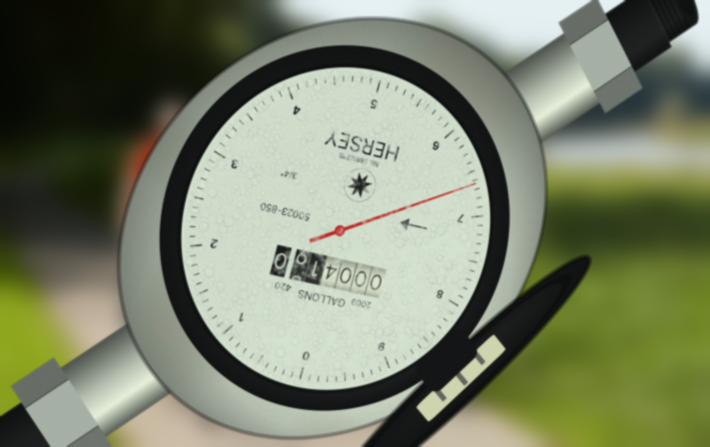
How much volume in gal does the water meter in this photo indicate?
4186.6 gal
